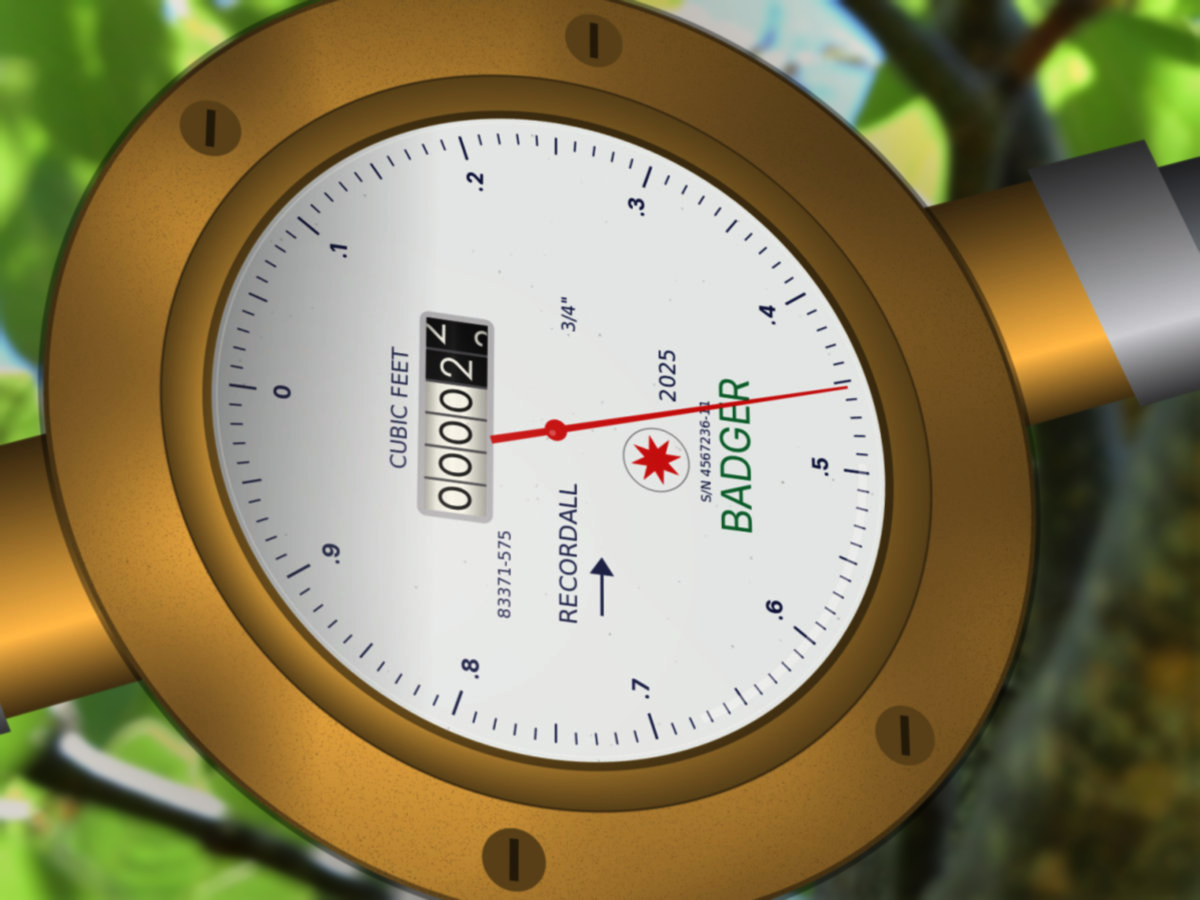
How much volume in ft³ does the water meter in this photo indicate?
22.45 ft³
